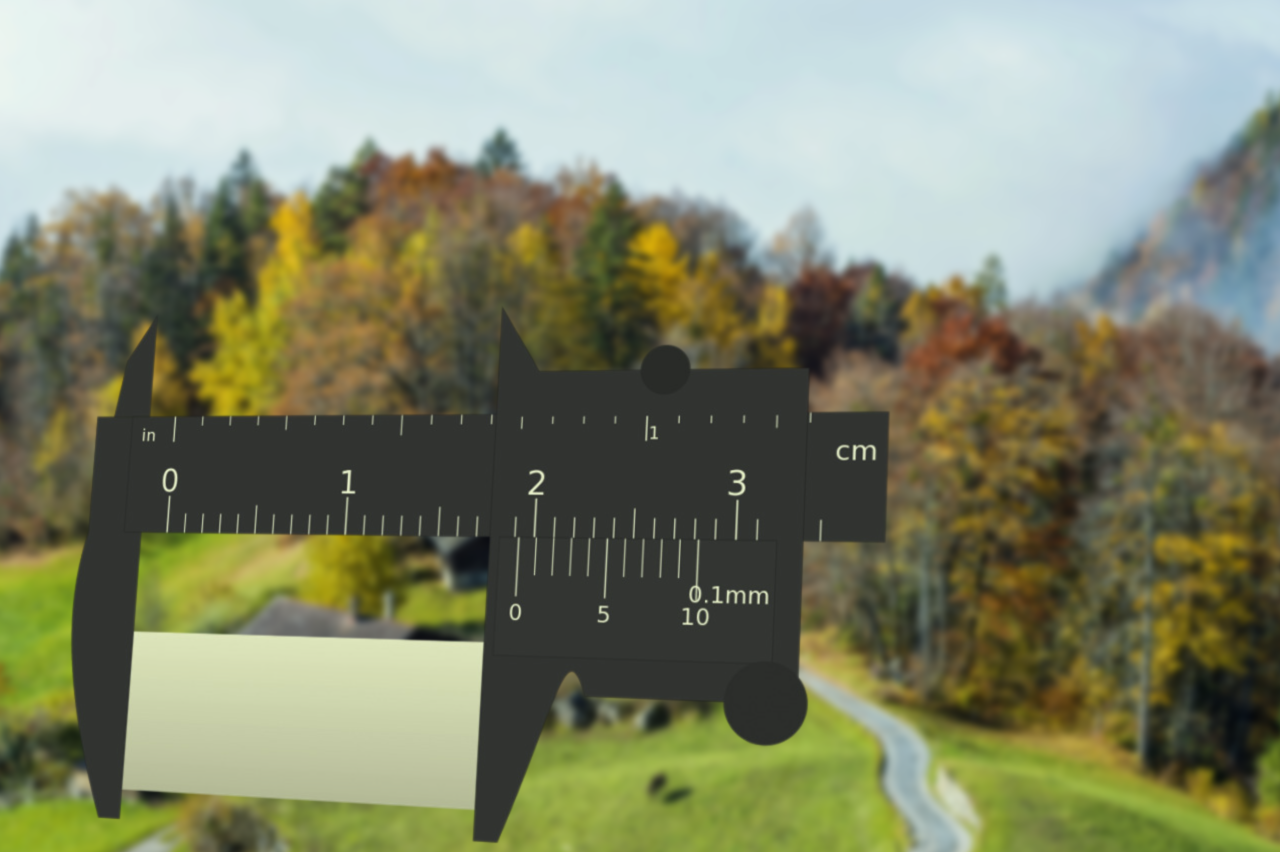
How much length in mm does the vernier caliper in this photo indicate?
19.2 mm
